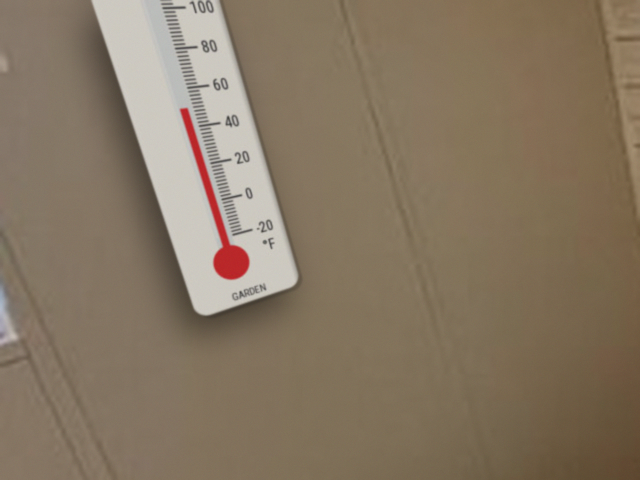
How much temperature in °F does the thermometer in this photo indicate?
50 °F
